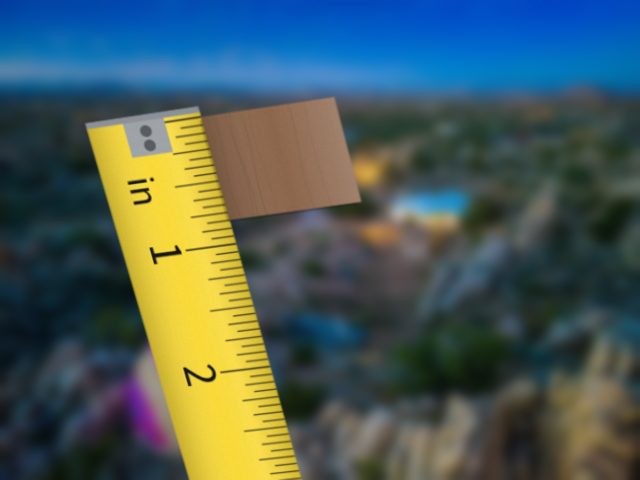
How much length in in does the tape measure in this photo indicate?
0.8125 in
